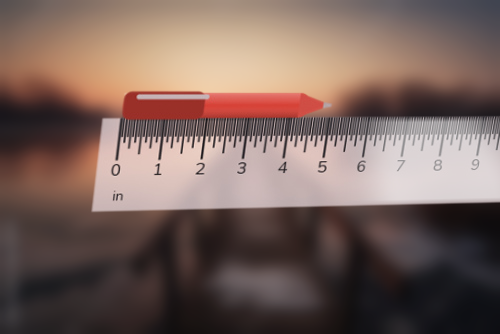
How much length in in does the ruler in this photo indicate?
5 in
